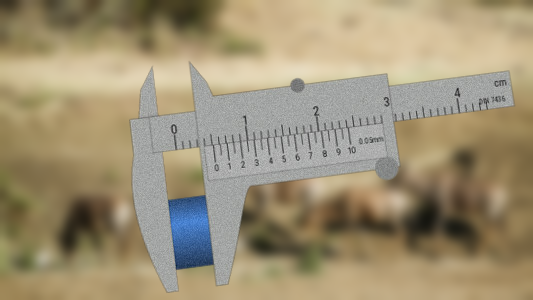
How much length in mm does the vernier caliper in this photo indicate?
5.2 mm
